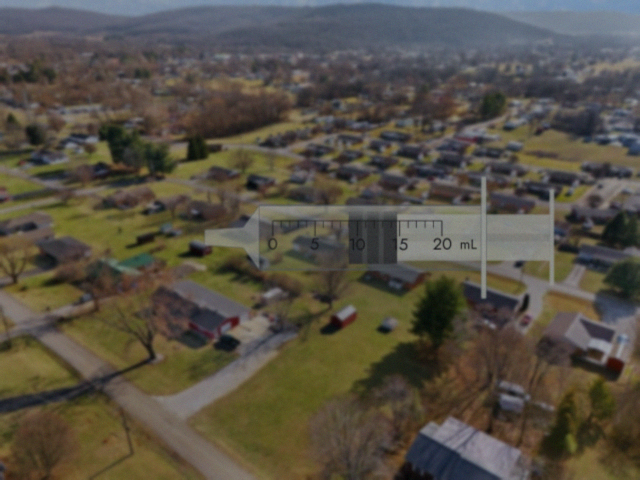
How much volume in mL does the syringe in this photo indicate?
9 mL
